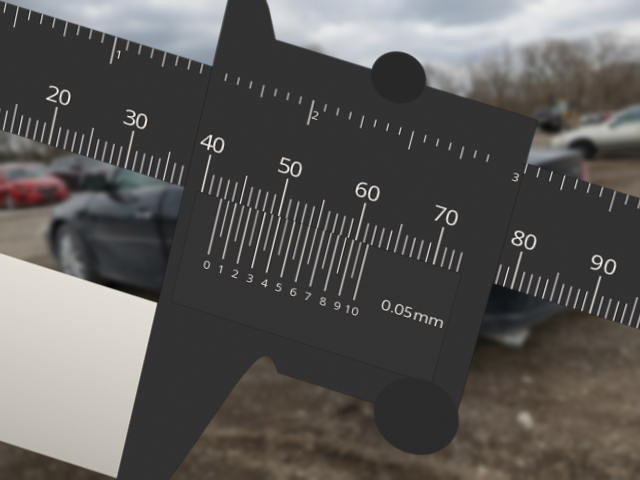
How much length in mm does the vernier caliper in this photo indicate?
42.6 mm
